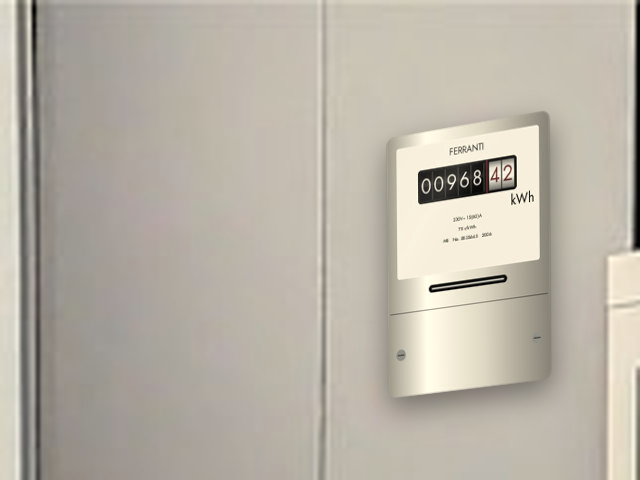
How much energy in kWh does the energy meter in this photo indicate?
968.42 kWh
